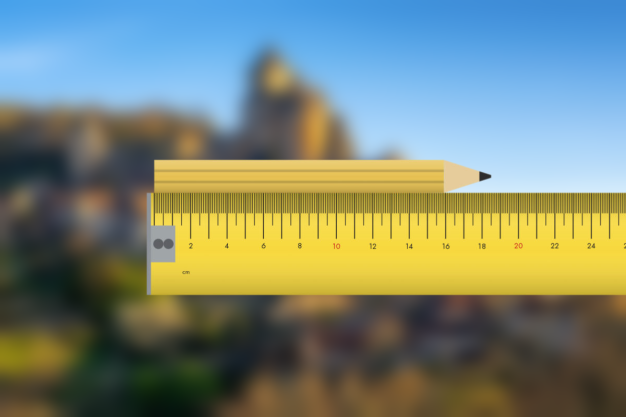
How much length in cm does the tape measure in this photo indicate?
18.5 cm
